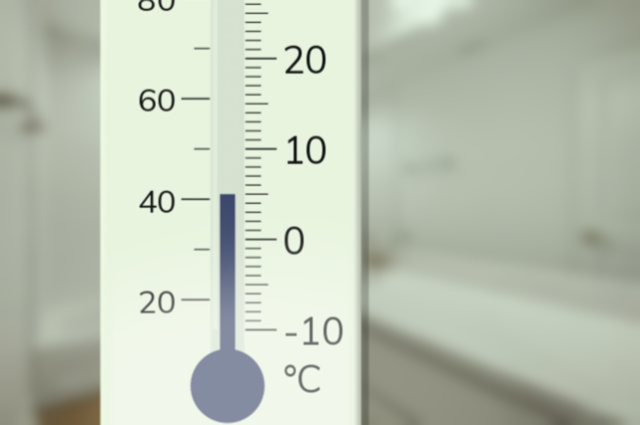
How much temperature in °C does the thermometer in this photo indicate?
5 °C
